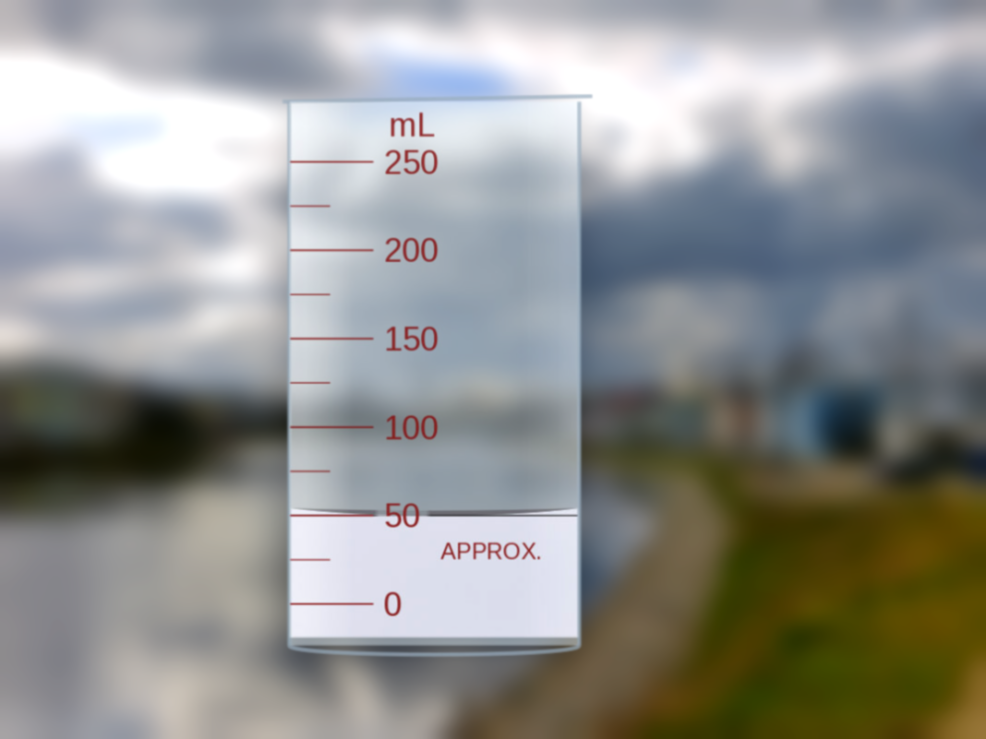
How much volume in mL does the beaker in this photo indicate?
50 mL
